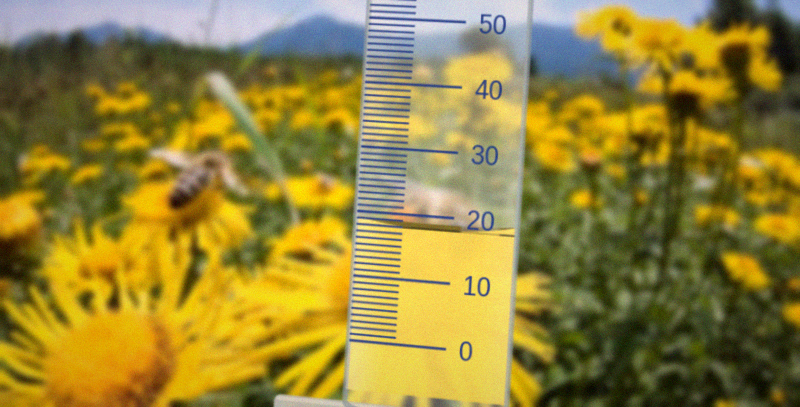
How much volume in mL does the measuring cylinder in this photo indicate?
18 mL
